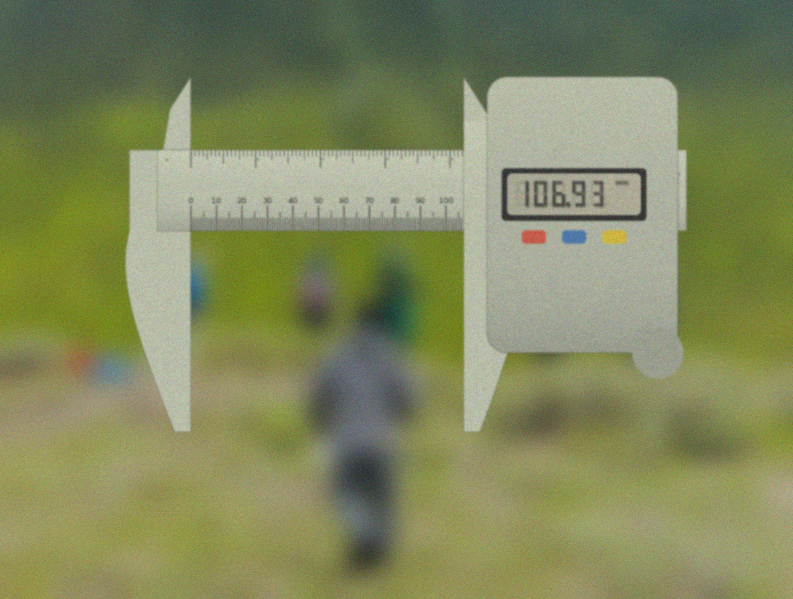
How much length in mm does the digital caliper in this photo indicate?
106.93 mm
